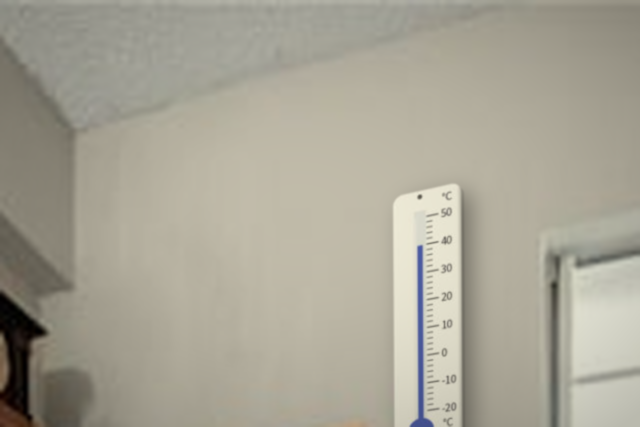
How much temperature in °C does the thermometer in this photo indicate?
40 °C
